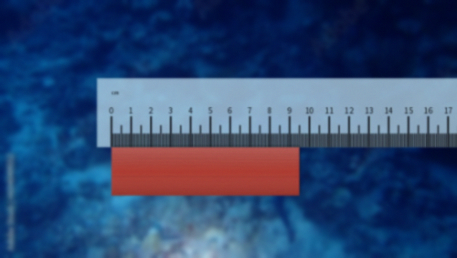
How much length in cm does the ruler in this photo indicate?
9.5 cm
